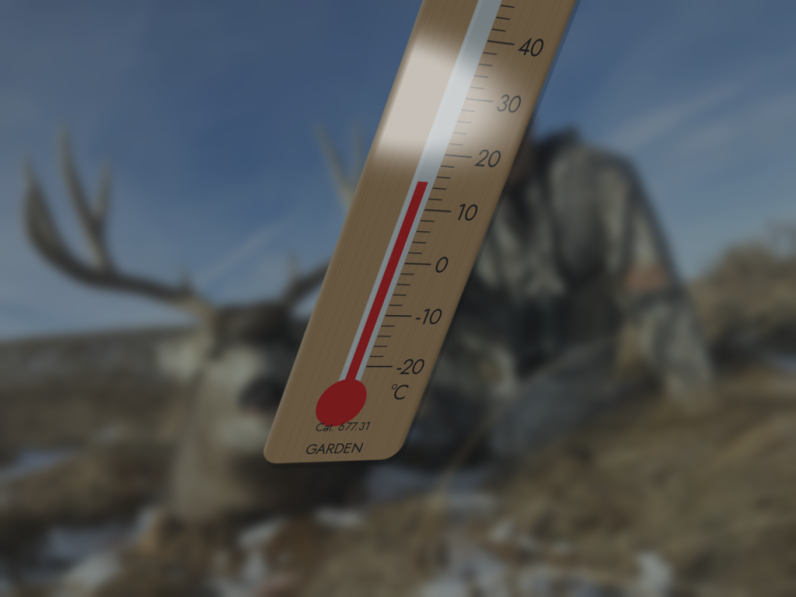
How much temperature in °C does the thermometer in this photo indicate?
15 °C
